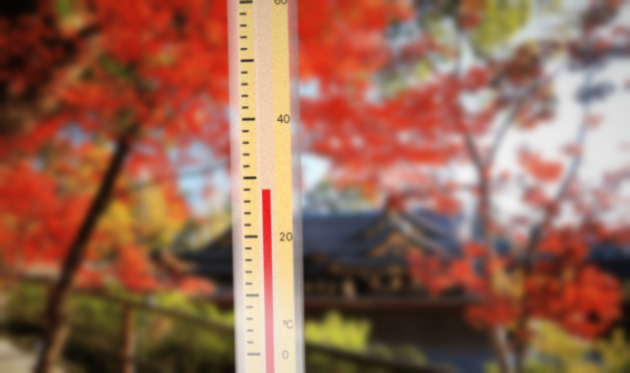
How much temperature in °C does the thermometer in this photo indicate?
28 °C
